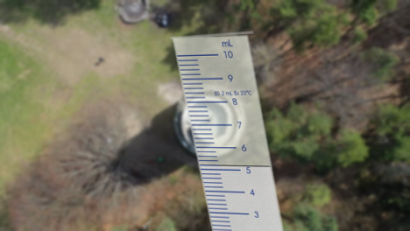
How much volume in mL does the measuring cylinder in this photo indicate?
5.2 mL
